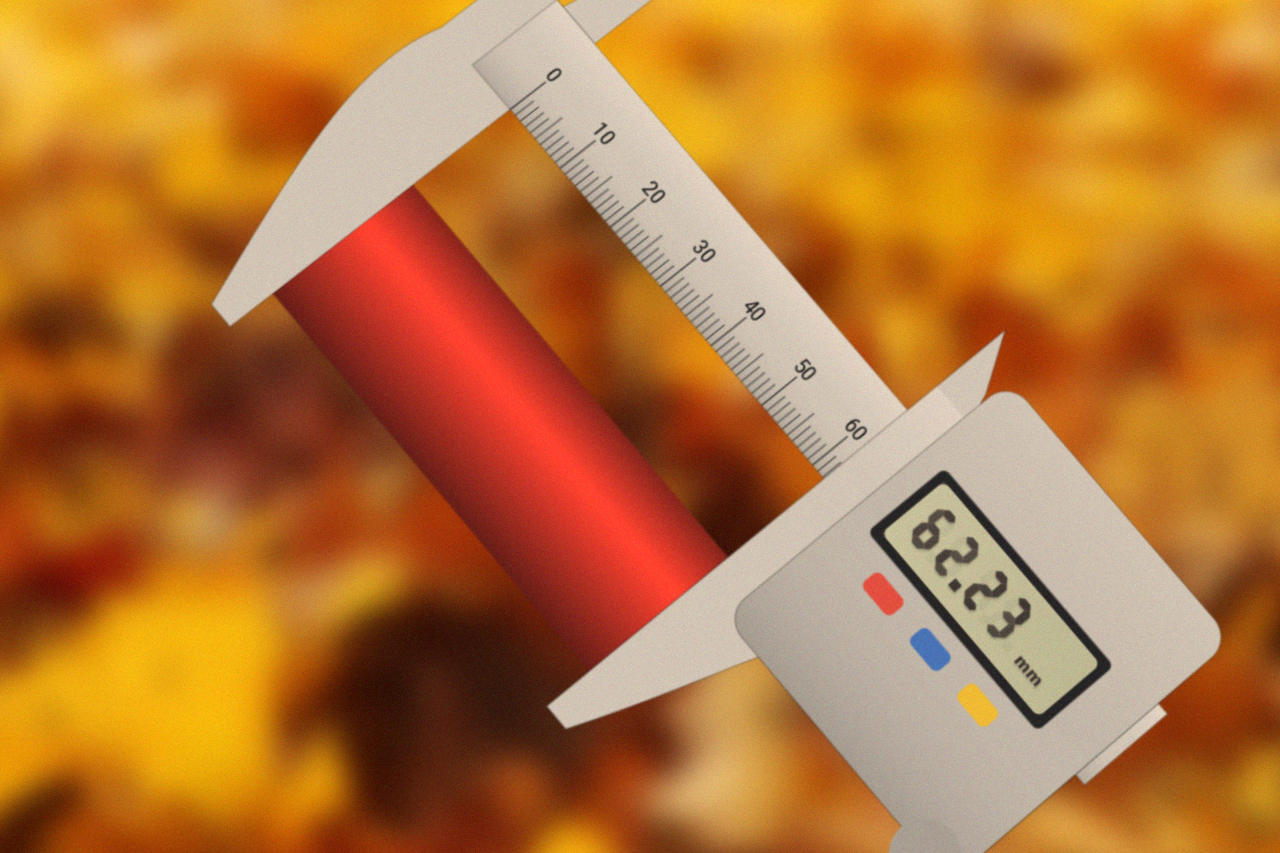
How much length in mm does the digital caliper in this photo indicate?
62.23 mm
